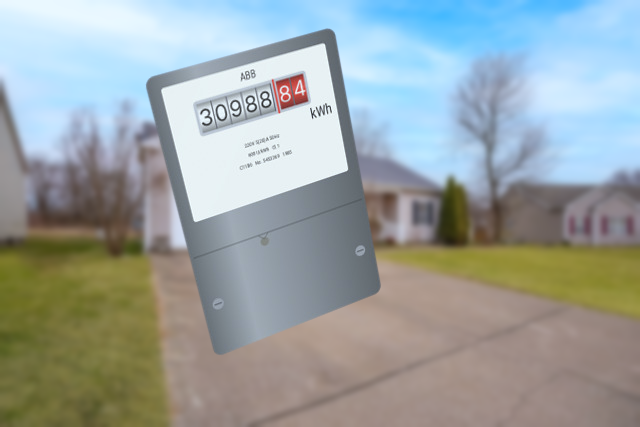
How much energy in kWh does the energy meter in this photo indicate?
30988.84 kWh
